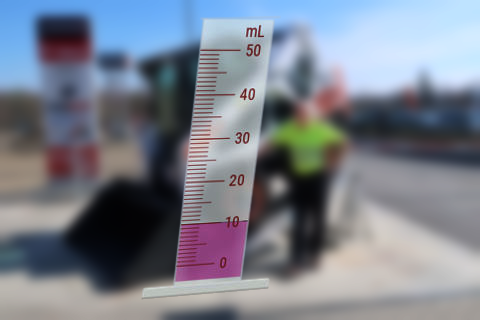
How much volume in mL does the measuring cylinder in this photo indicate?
10 mL
